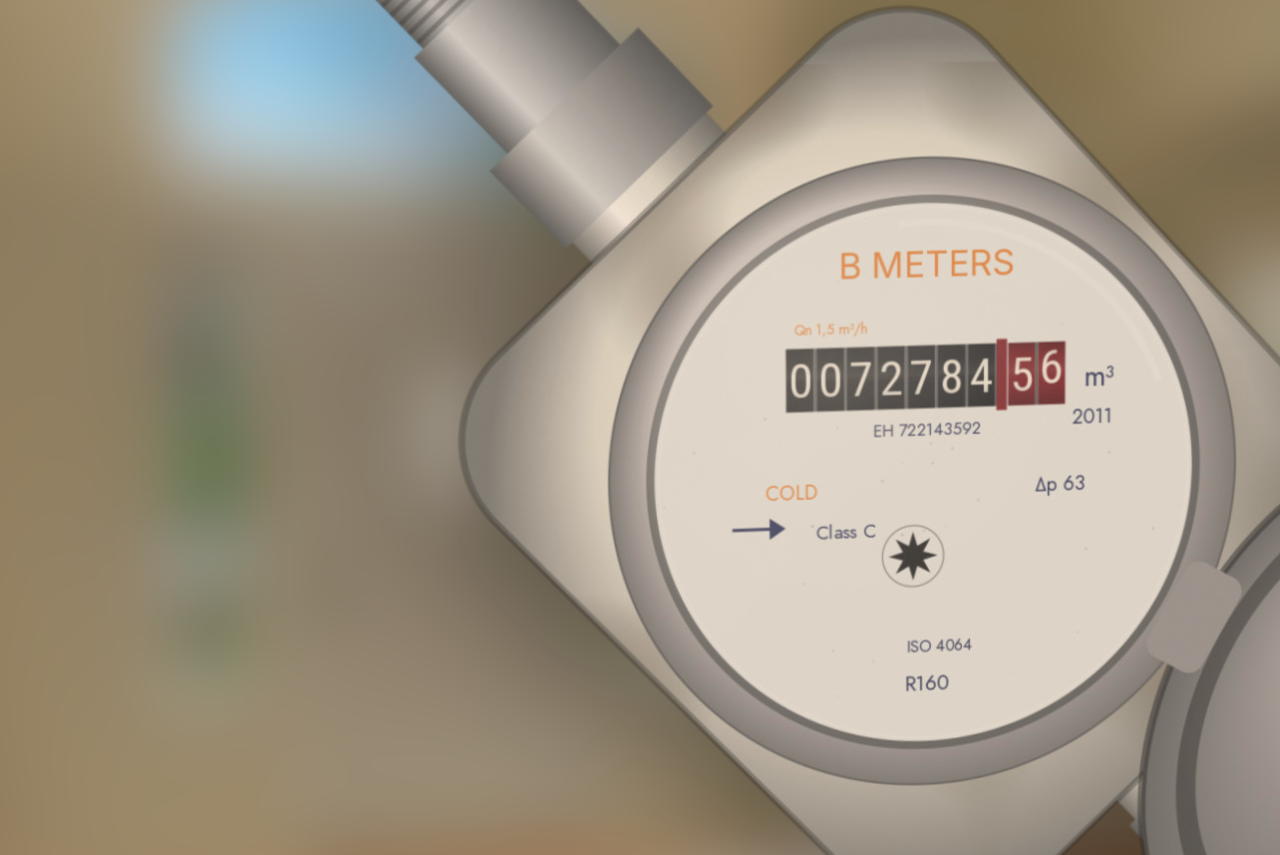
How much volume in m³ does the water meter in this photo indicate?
72784.56 m³
